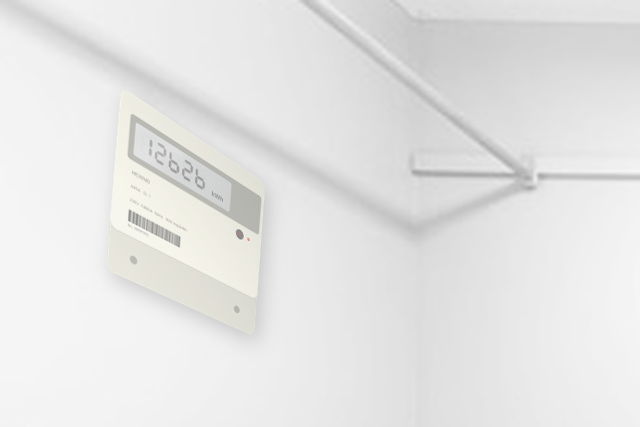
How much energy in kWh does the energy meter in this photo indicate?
12626 kWh
